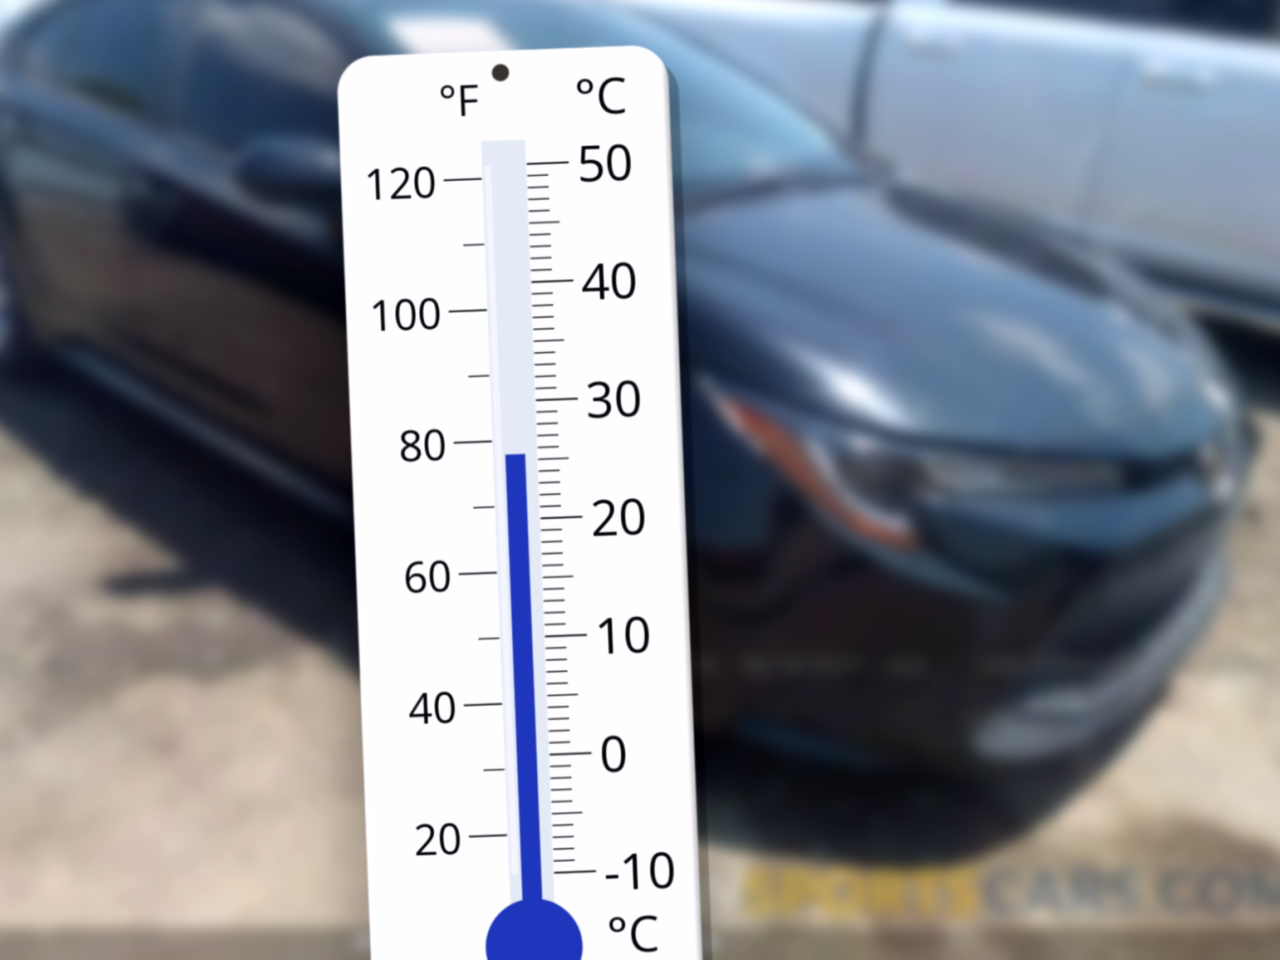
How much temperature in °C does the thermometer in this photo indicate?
25.5 °C
